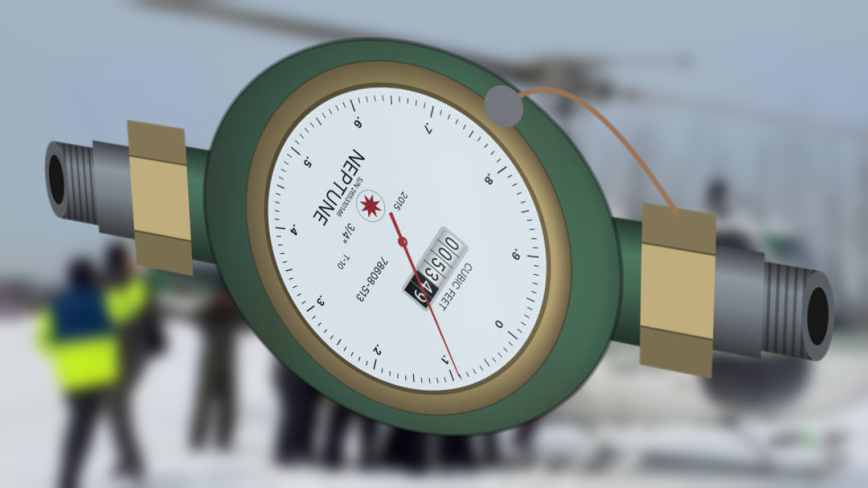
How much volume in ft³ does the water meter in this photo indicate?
5349.09 ft³
